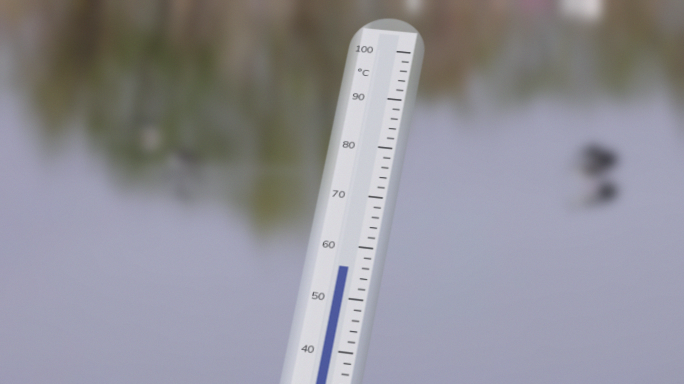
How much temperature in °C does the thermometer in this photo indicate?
56 °C
